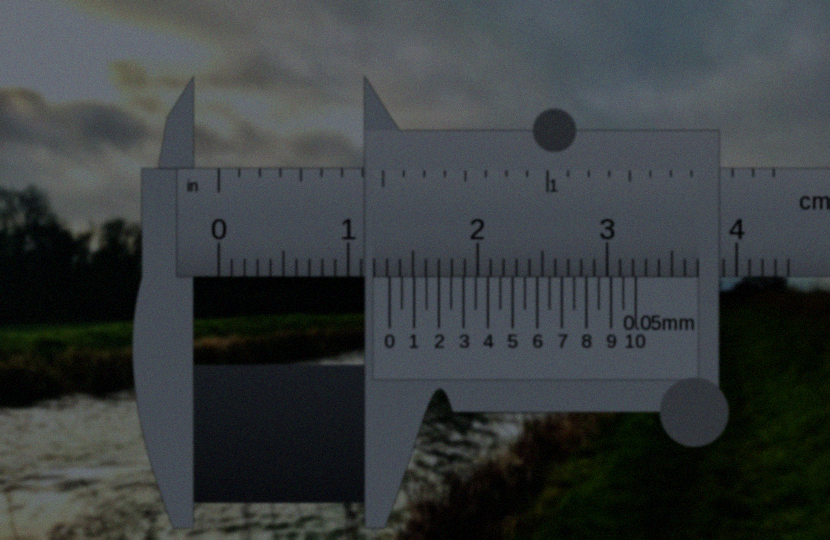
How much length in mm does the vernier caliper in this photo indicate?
13.2 mm
